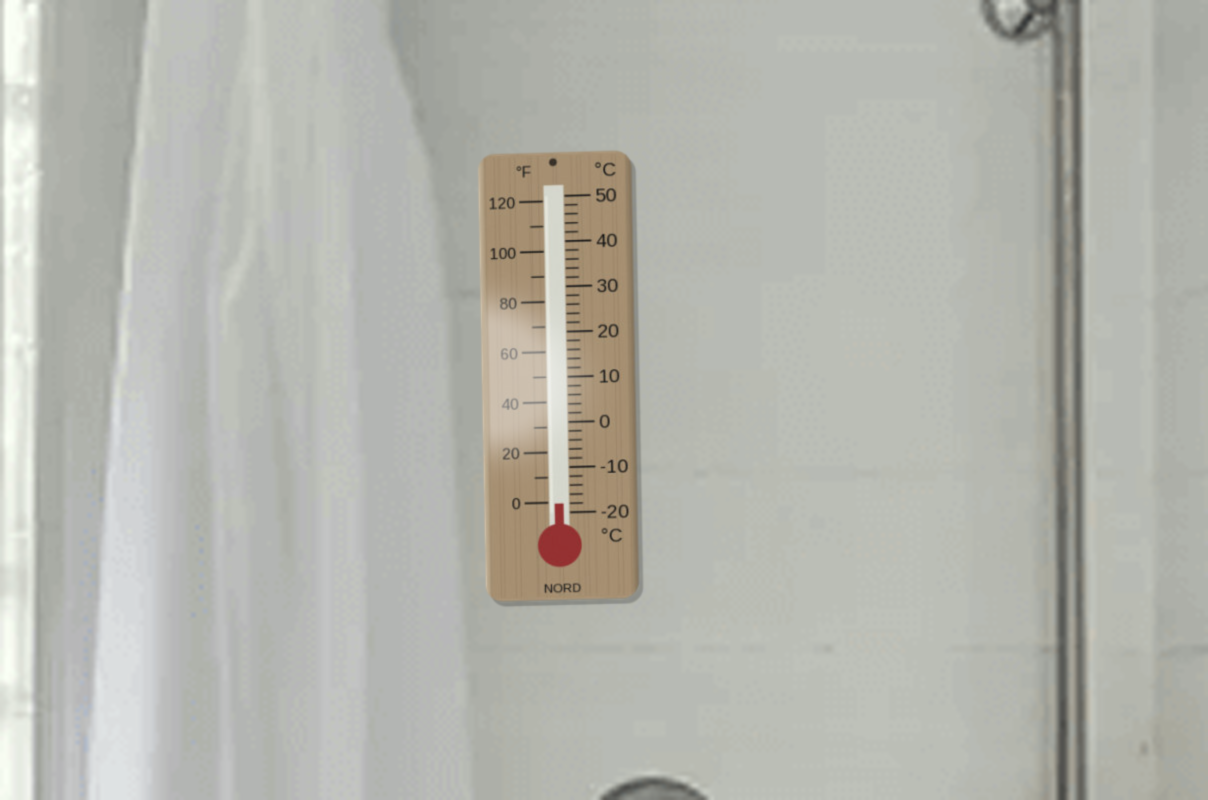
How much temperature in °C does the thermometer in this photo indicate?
-18 °C
